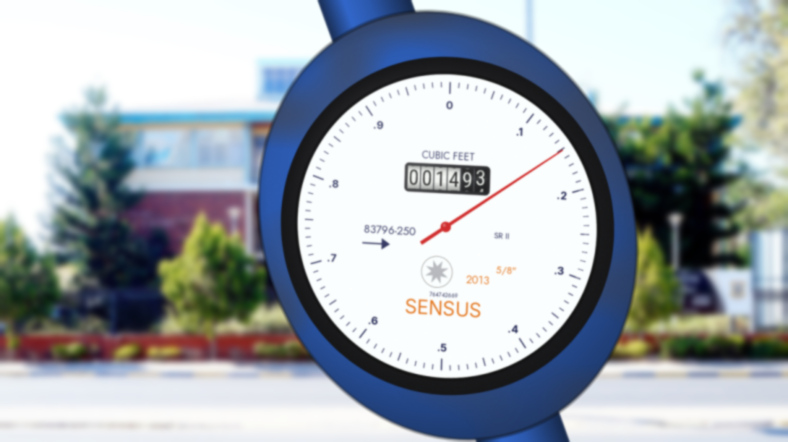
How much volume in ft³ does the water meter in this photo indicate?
1493.15 ft³
